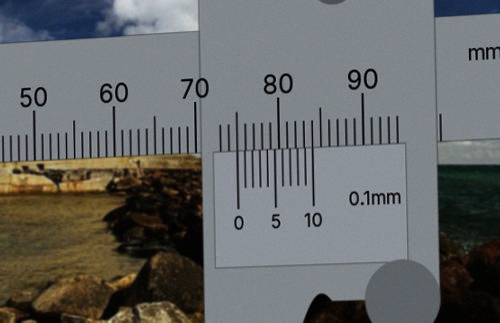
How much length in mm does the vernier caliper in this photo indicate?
75.0 mm
